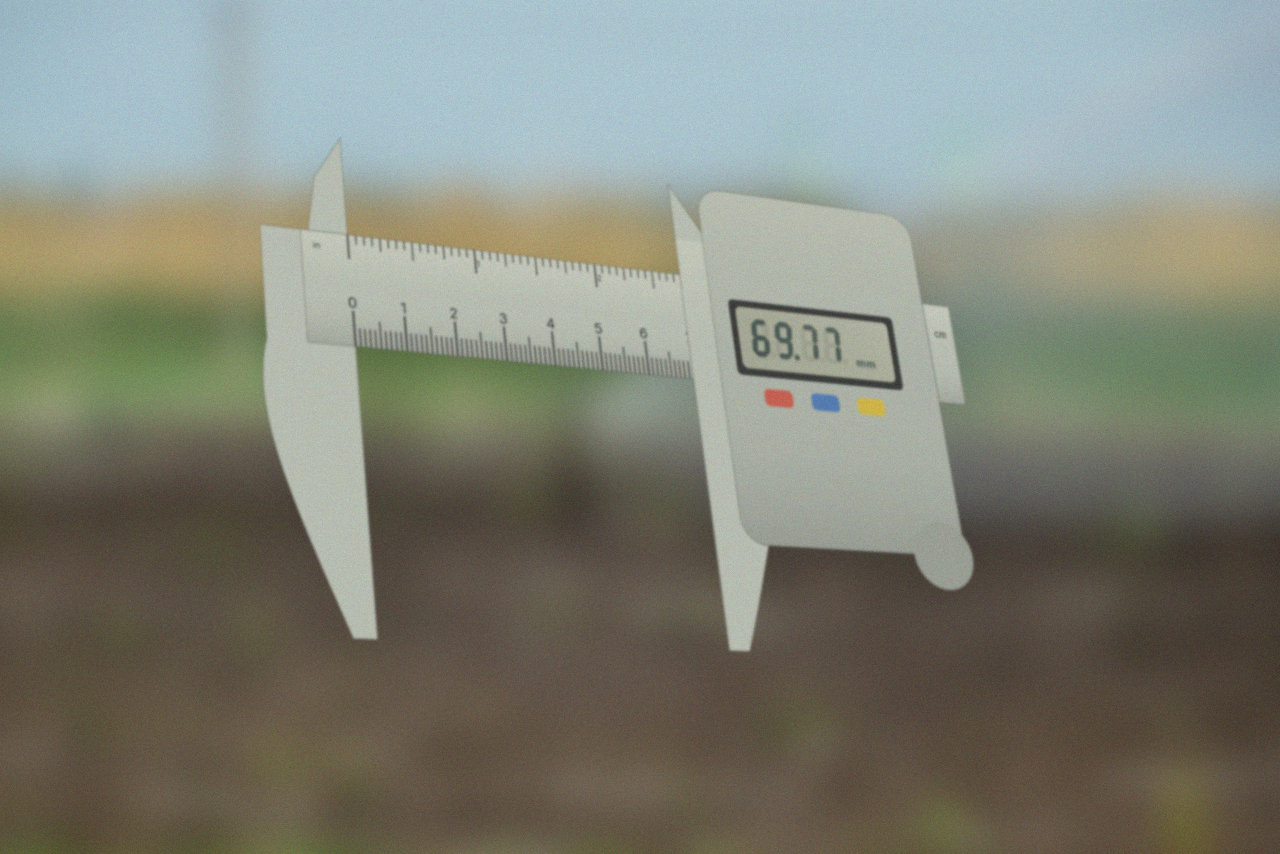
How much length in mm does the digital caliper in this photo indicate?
69.77 mm
